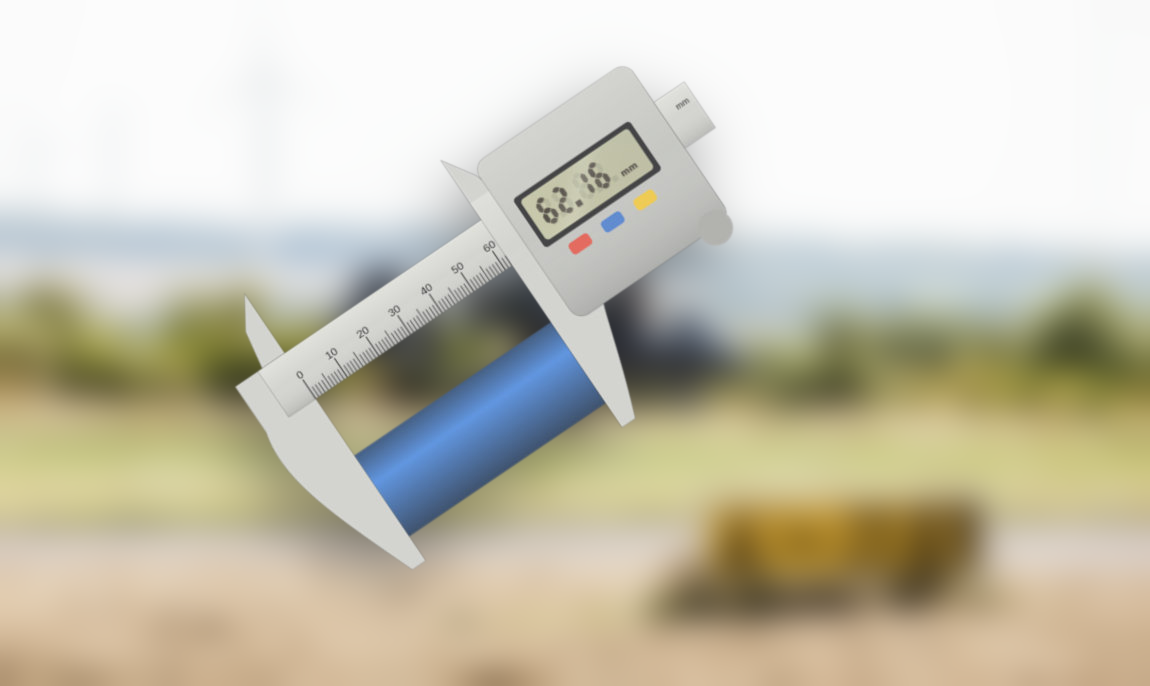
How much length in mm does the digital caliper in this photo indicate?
62.16 mm
